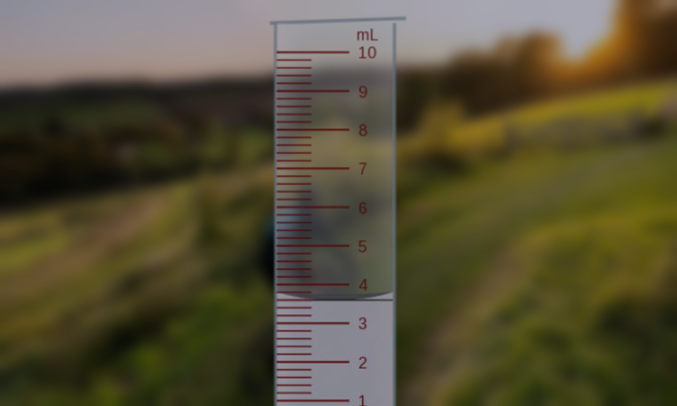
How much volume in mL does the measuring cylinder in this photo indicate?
3.6 mL
